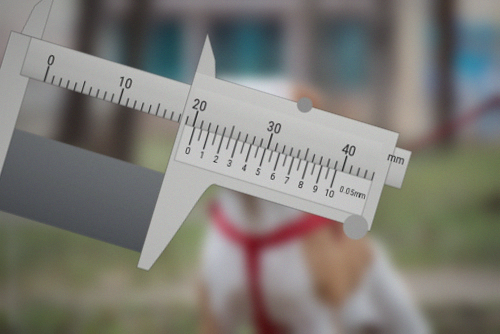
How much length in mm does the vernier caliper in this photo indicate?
20.2 mm
